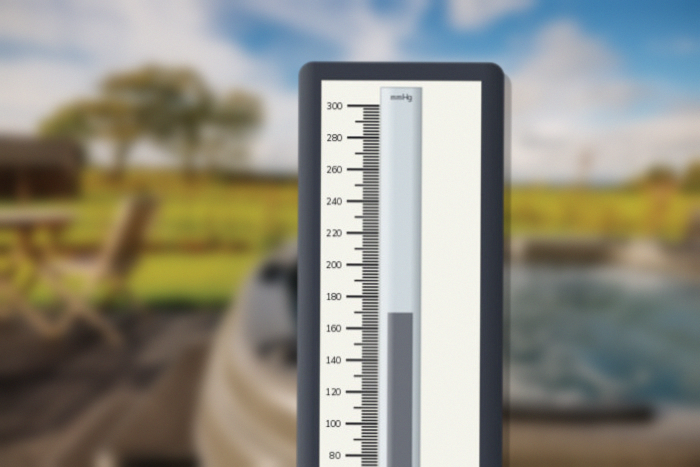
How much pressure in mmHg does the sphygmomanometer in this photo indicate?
170 mmHg
